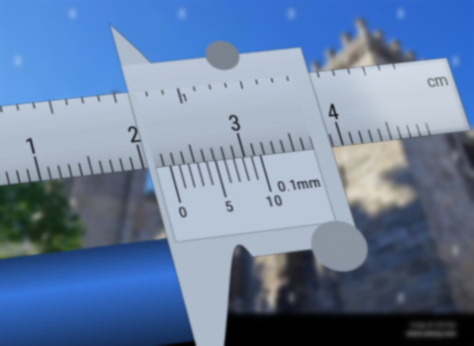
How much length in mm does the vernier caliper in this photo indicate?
22.6 mm
